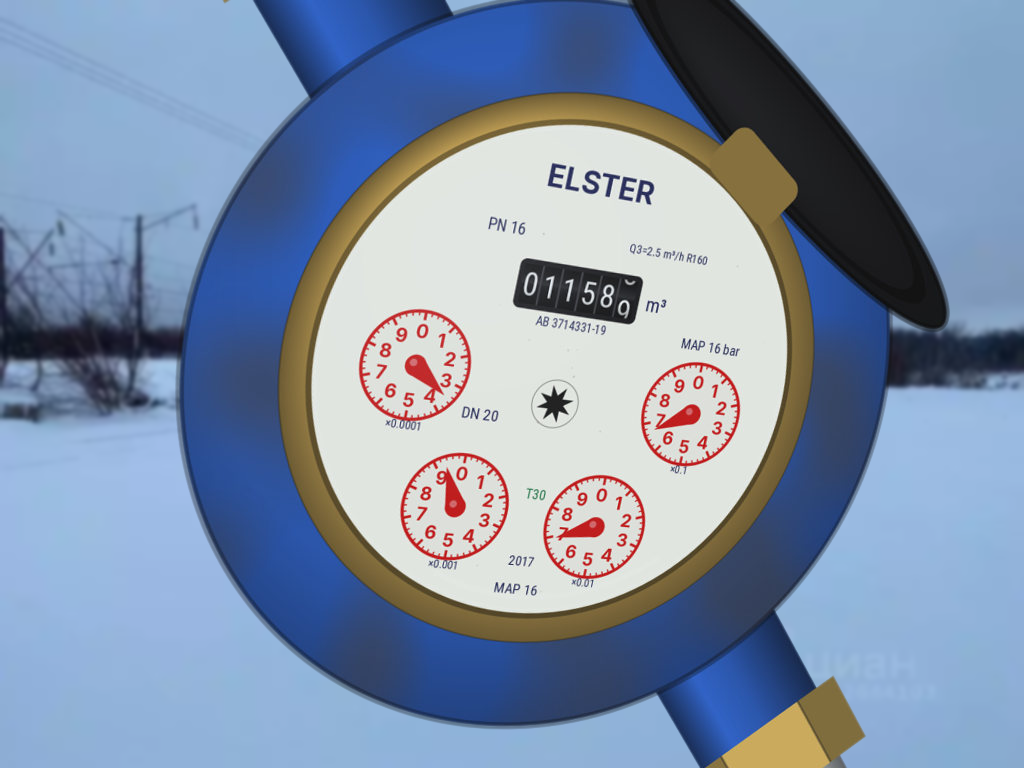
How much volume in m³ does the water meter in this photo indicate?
11588.6693 m³
